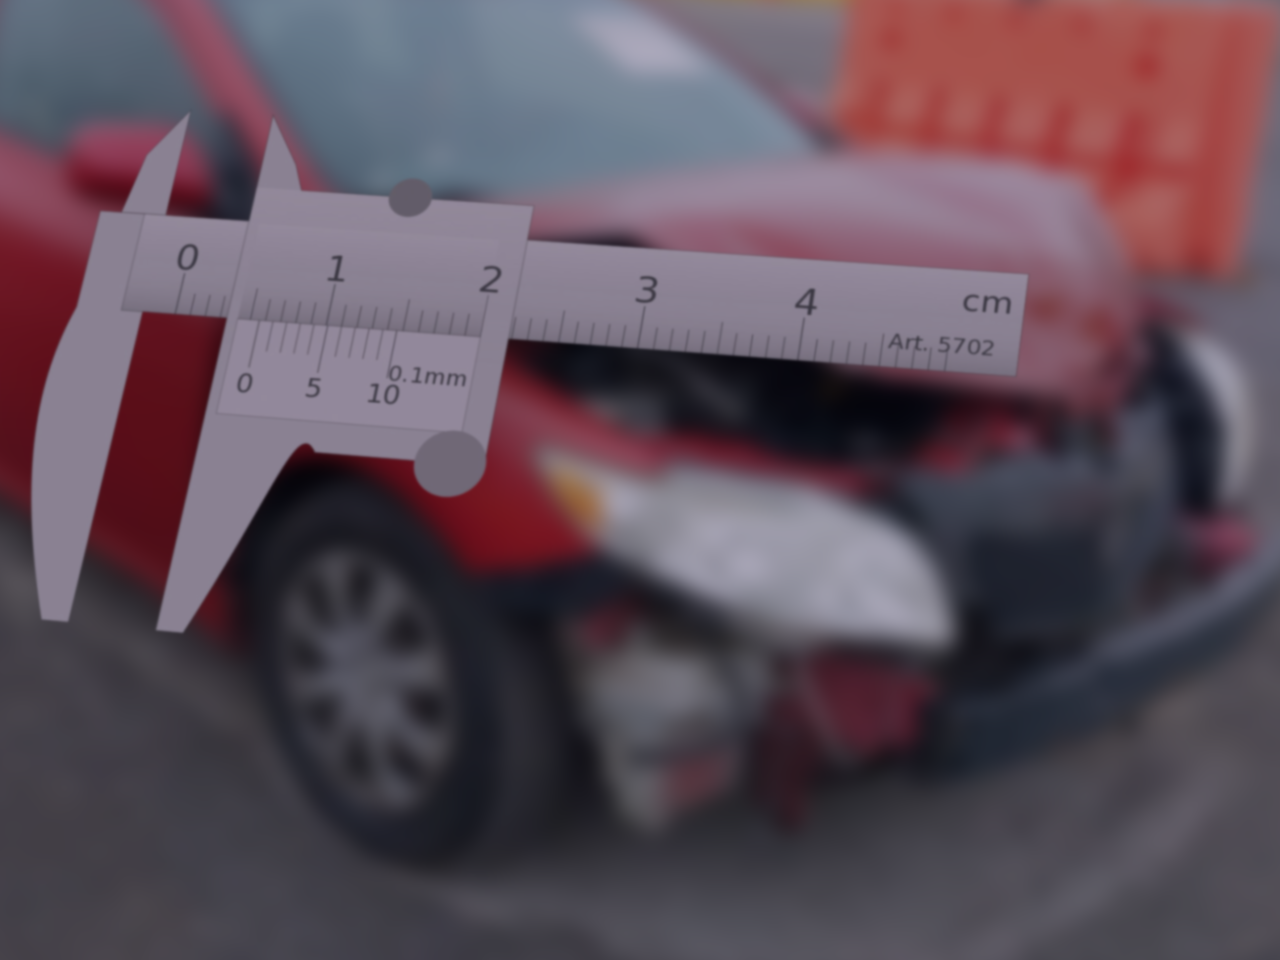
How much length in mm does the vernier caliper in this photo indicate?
5.6 mm
